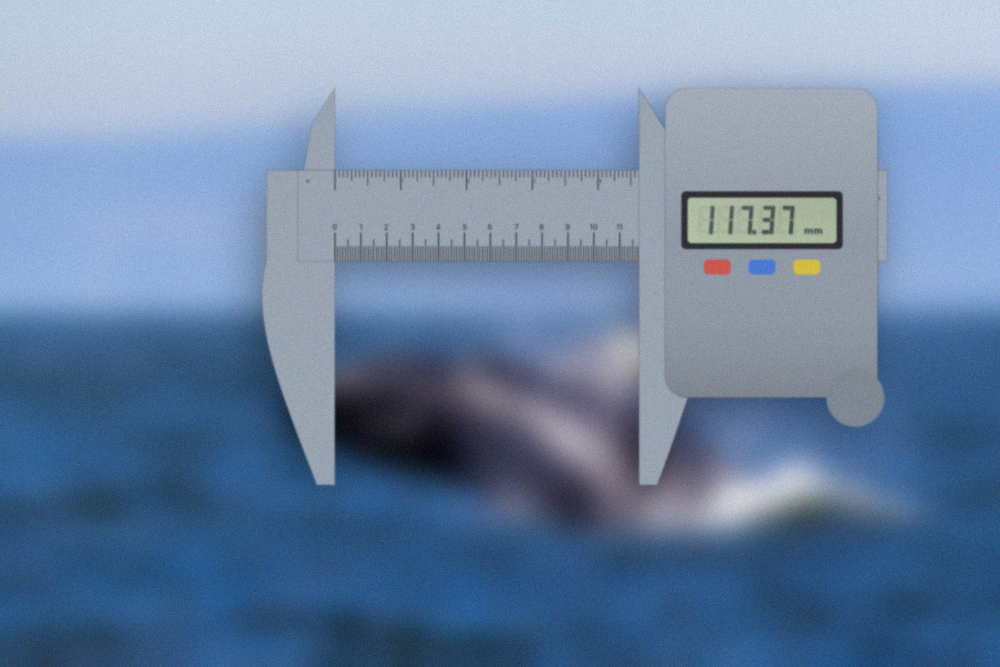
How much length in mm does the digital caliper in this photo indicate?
117.37 mm
